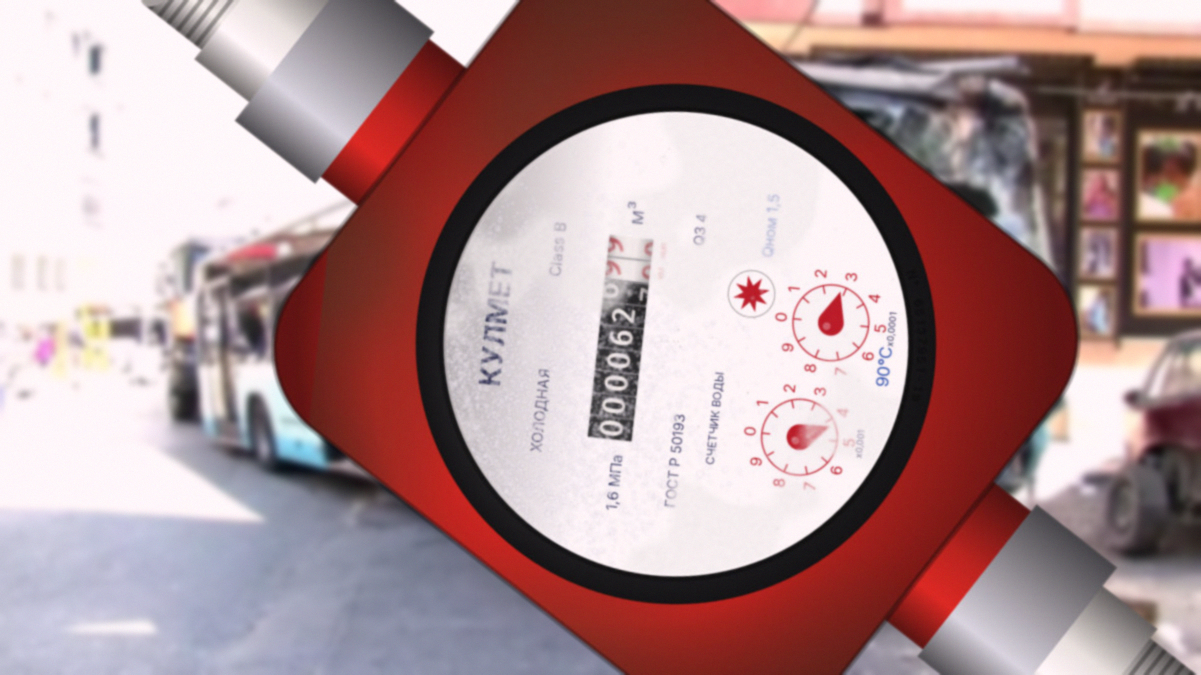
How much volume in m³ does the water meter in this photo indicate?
626.9942 m³
